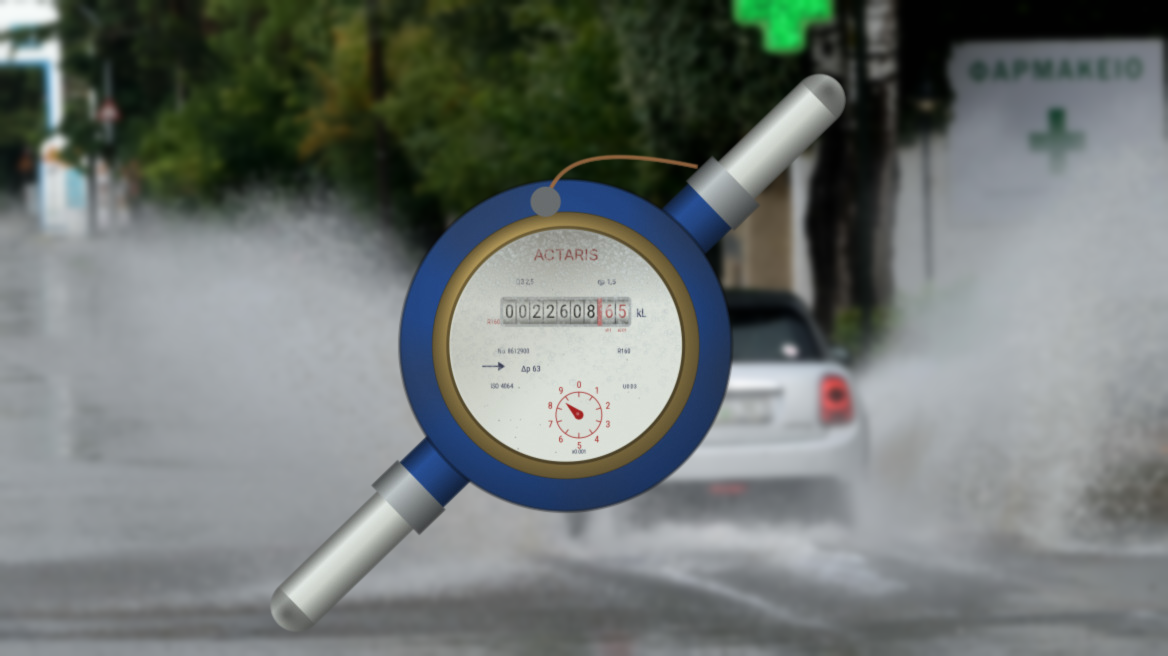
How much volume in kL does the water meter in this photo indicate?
22608.658 kL
